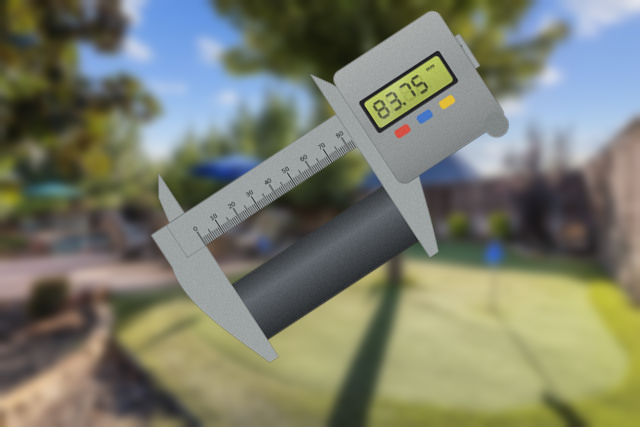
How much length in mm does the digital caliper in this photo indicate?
83.75 mm
